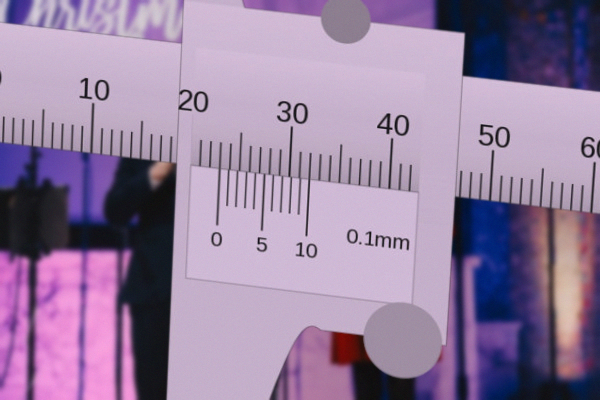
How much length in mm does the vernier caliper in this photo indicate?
23.0 mm
